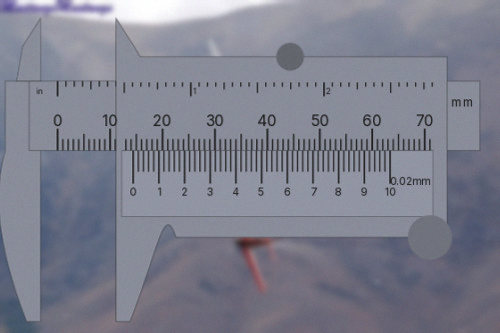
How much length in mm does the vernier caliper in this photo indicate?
14.4 mm
